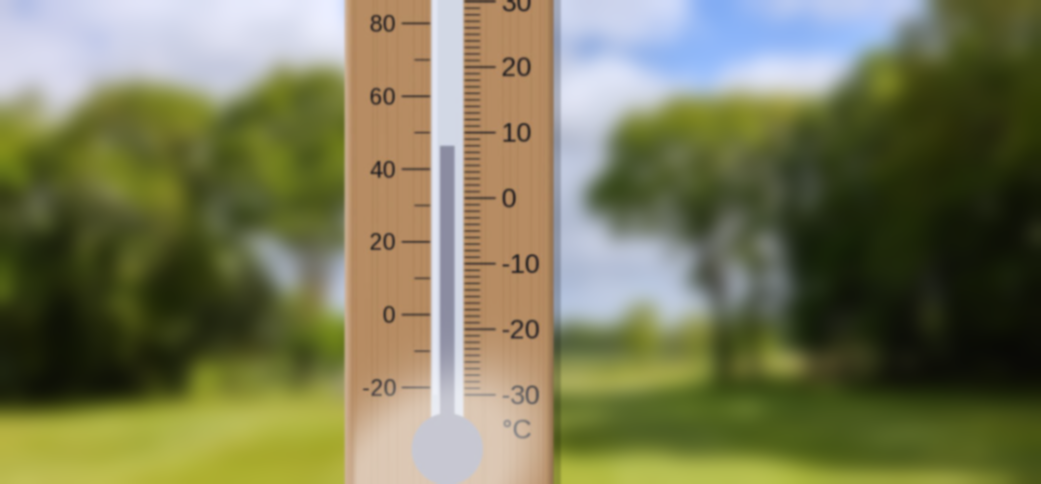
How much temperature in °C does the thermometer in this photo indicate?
8 °C
